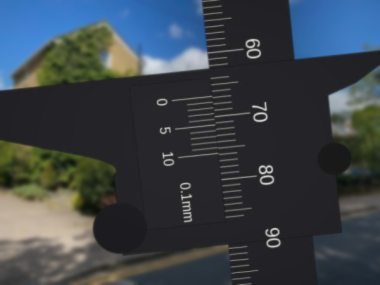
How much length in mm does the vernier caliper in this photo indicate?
66.8 mm
